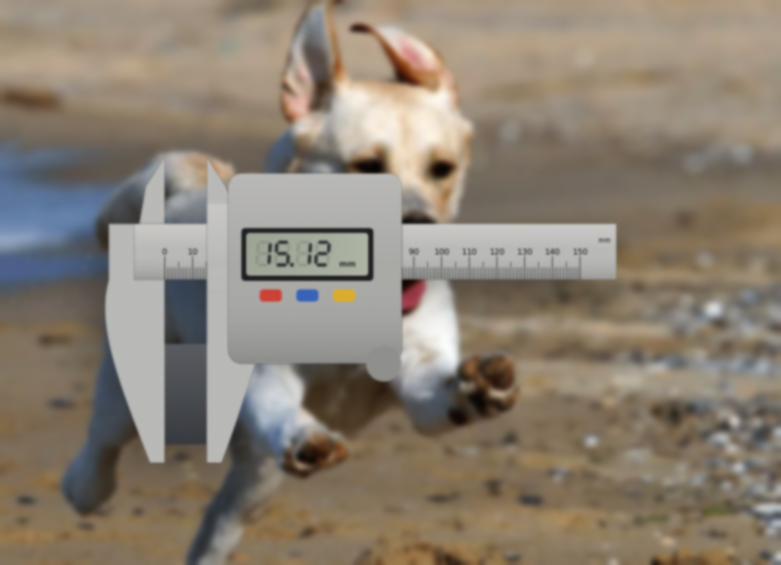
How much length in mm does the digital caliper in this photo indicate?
15.12 mm
